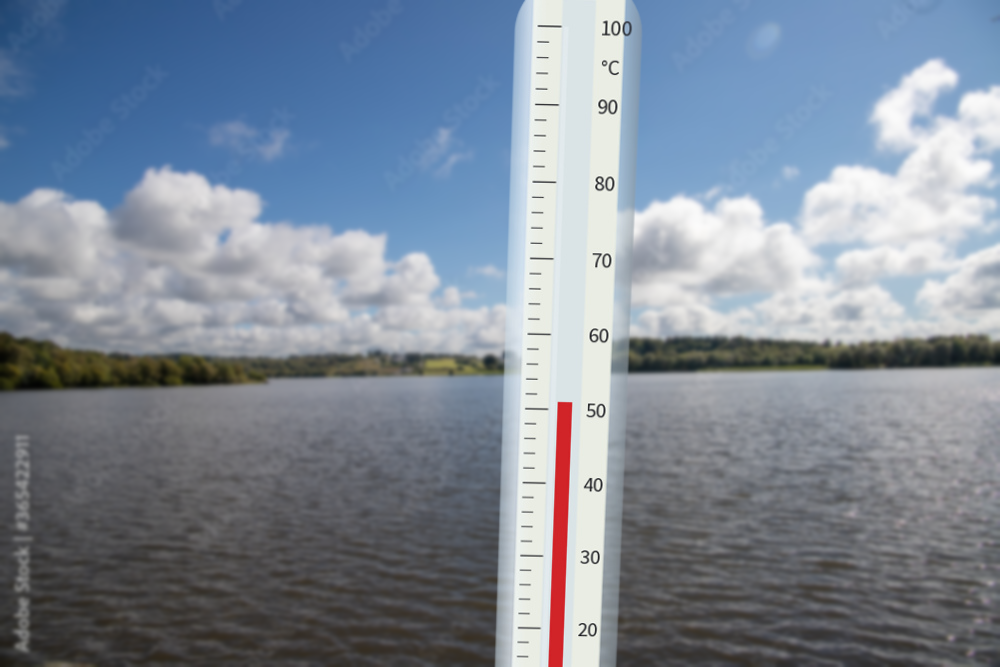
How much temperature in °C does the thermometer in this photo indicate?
51 °C
